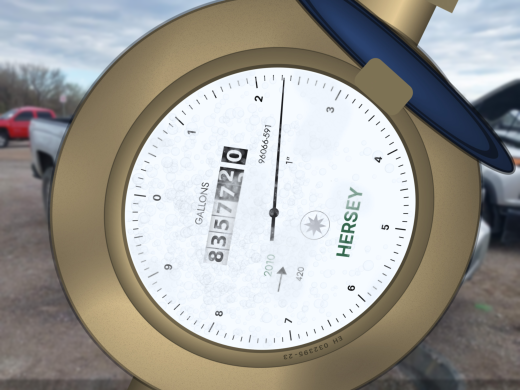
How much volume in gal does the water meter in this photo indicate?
8357722.3 gal
